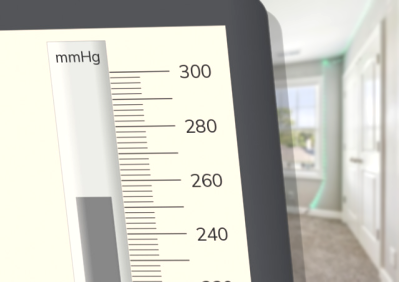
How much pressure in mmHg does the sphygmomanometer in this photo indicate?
254 mmHg
